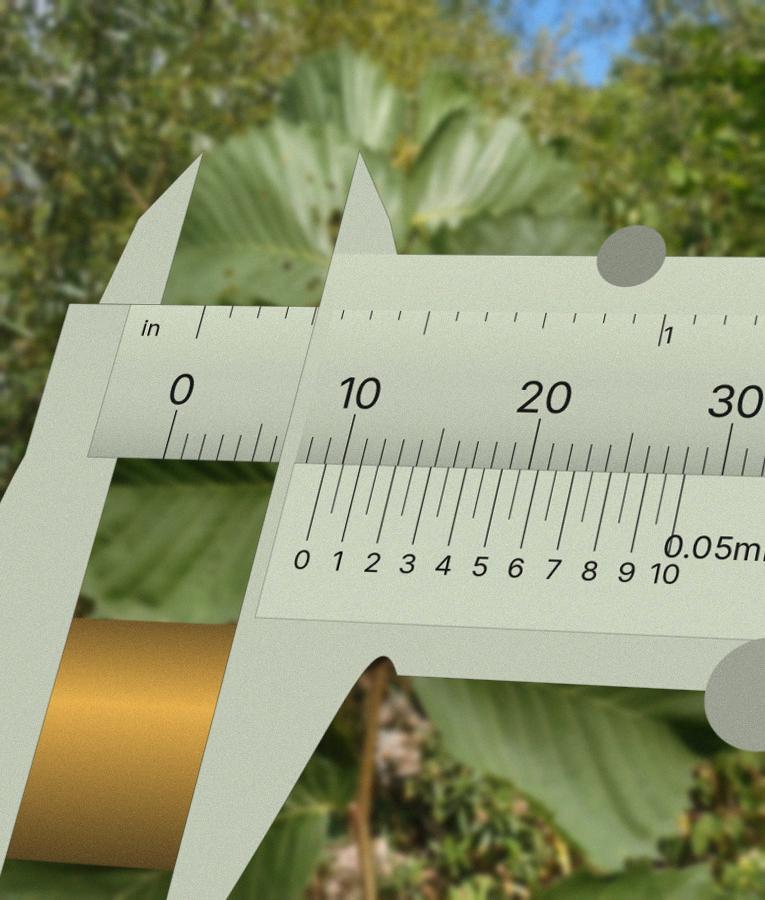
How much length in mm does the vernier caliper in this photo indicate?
9.1 mm
